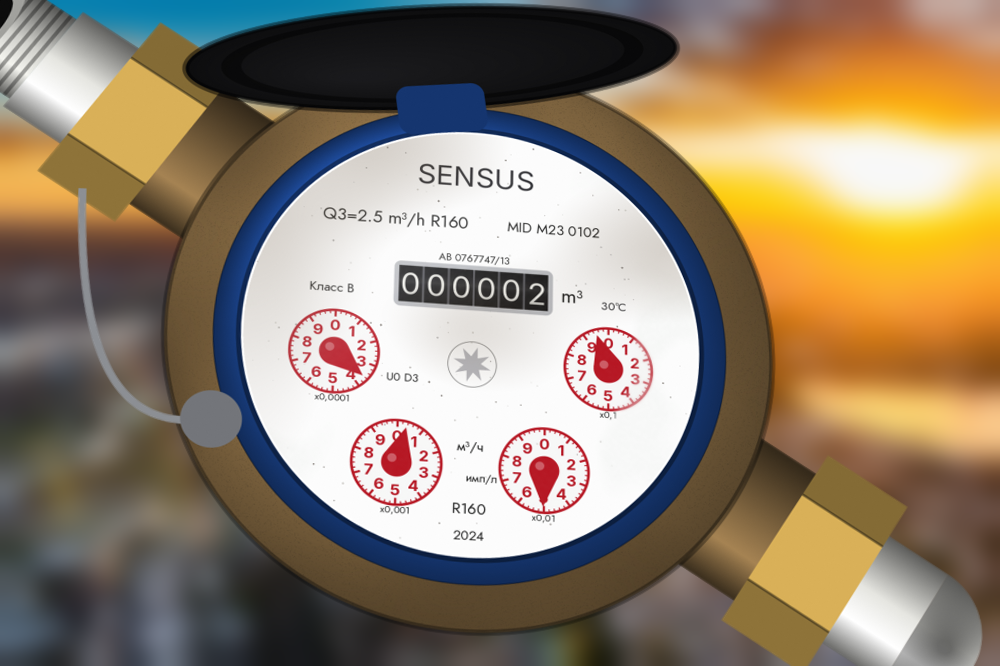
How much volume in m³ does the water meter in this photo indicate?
1.9503 m³
